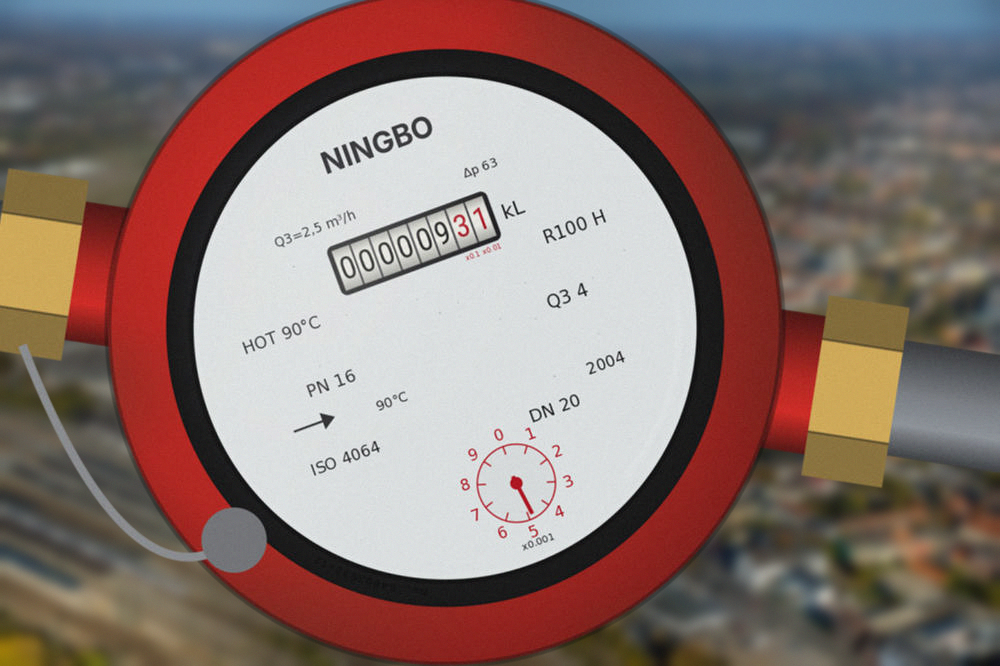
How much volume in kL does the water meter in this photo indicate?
9.314 kL
